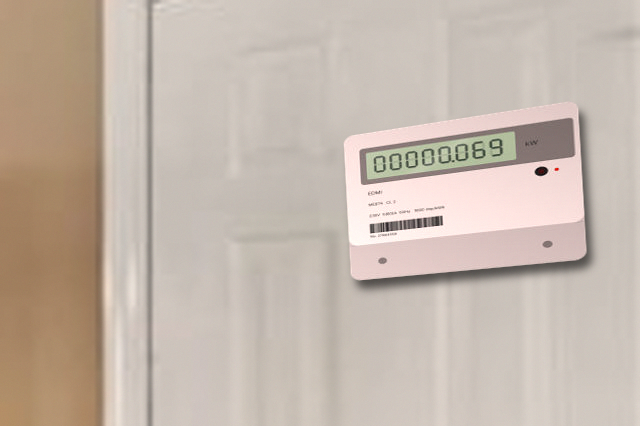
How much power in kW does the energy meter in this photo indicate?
0.069 kW
